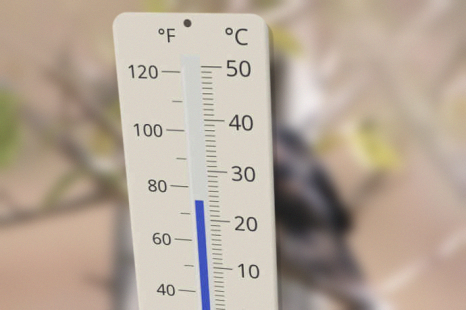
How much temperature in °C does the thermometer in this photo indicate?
24 °C
